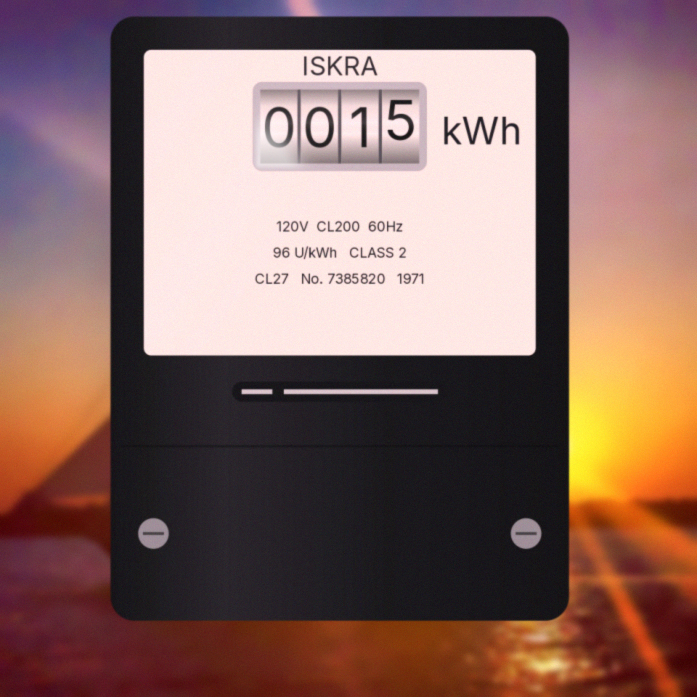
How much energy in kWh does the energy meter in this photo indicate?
15 kWh
